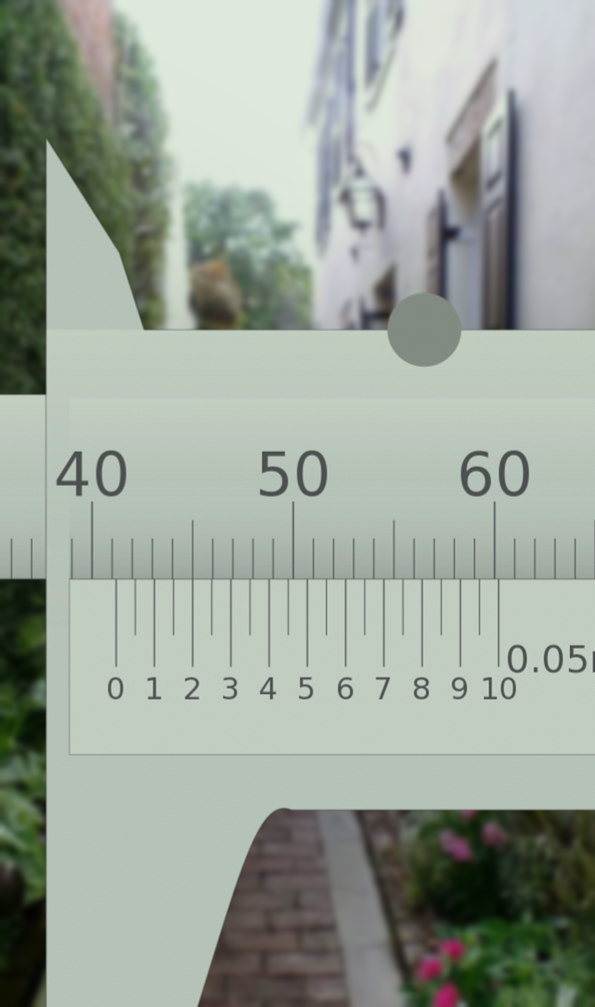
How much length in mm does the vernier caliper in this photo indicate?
41.2 mm
